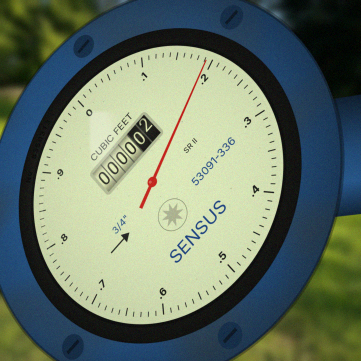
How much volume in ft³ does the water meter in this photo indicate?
2.19 ft³
